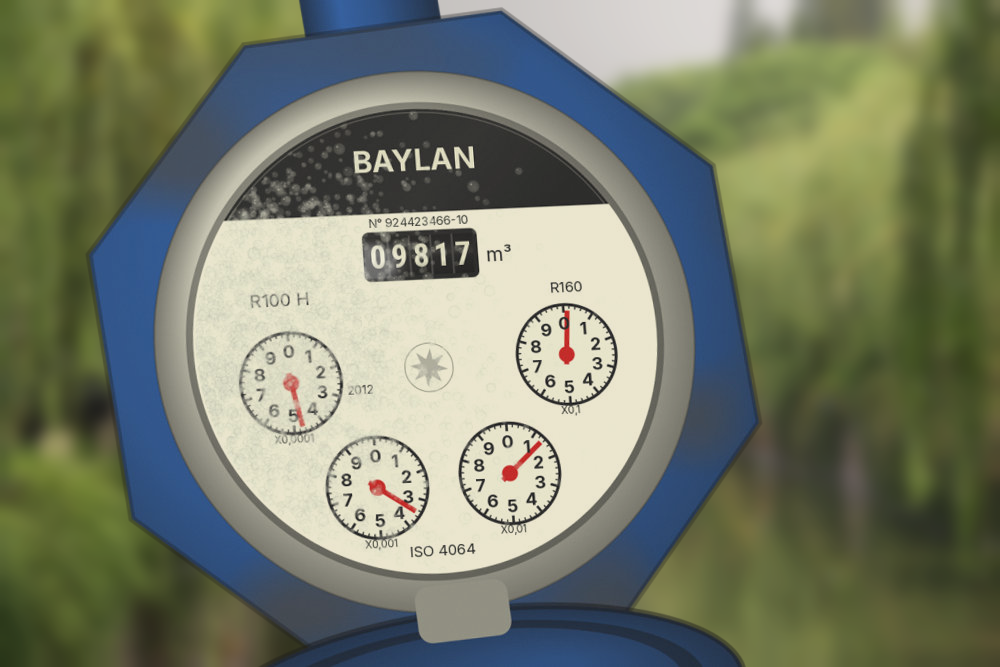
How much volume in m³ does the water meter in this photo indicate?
9817.0134 m³
